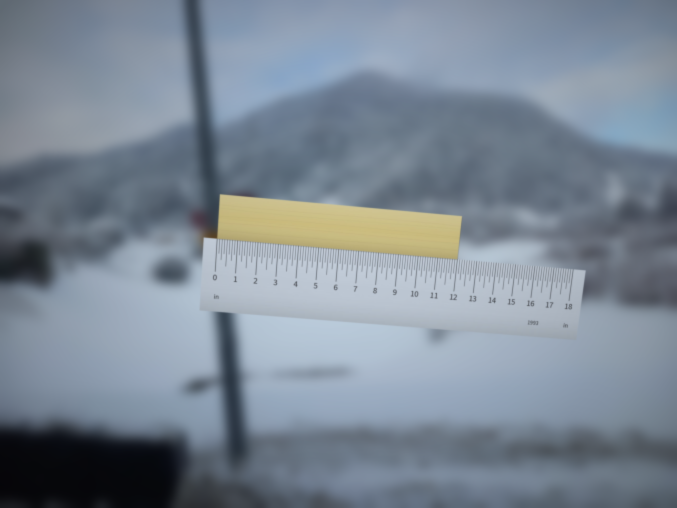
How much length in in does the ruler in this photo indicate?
12 in
